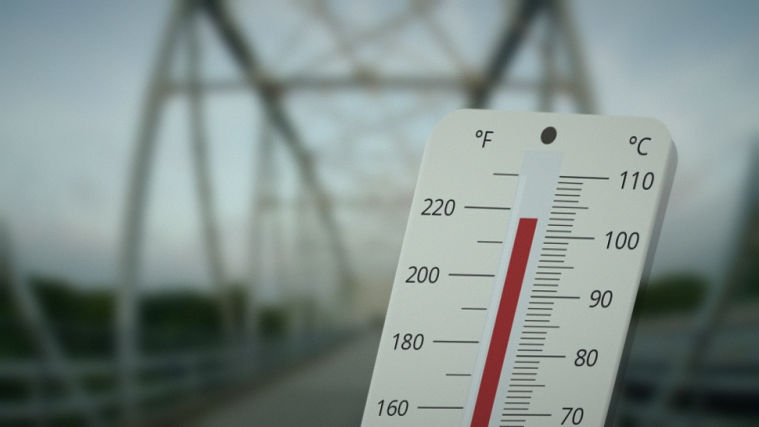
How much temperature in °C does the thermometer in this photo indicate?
103 °C
